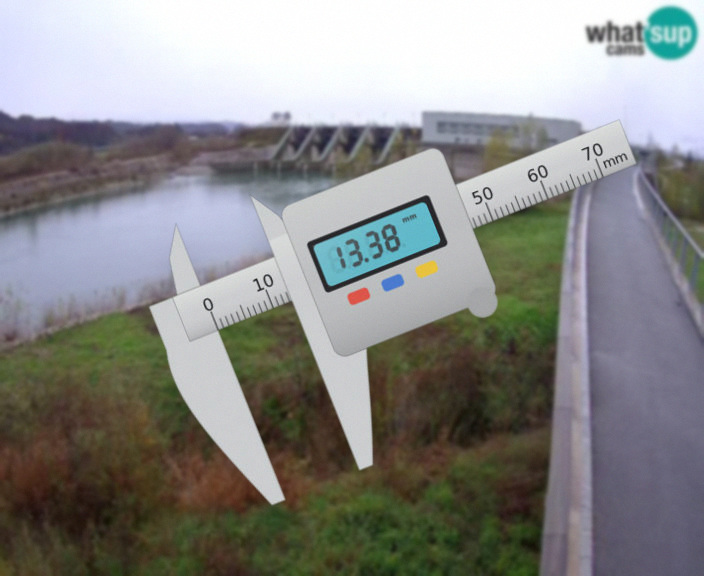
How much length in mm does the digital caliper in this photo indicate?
13.38 mm
